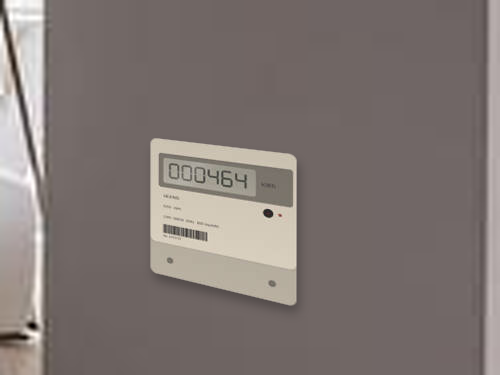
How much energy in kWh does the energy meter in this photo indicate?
464 kWh
